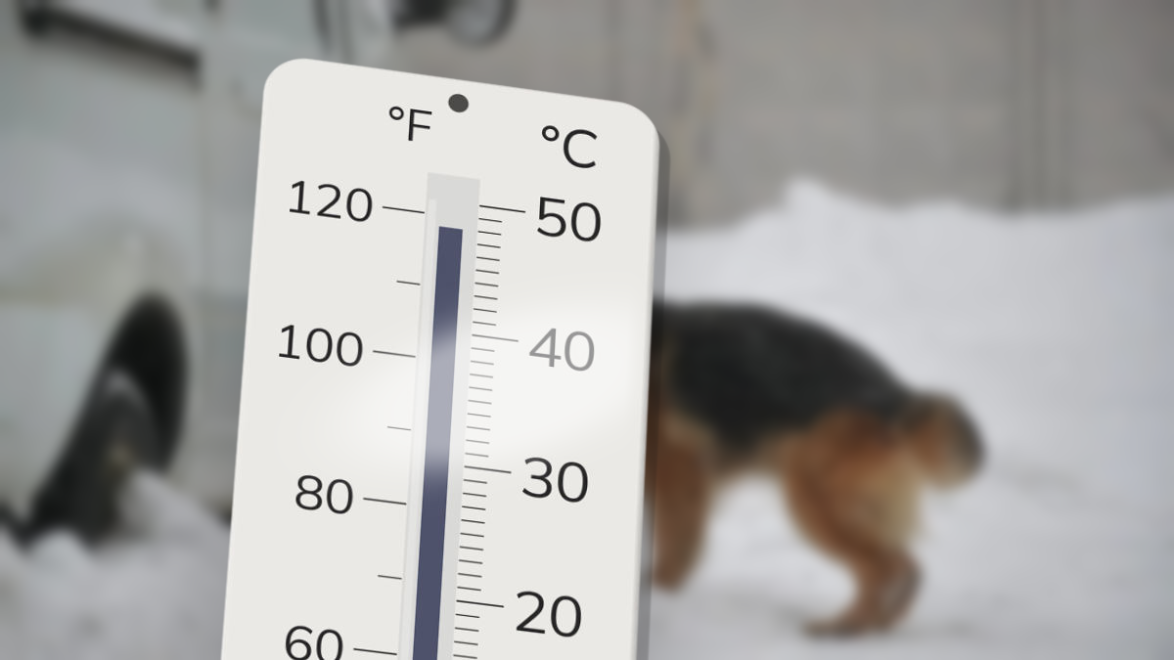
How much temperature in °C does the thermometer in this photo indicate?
48 °C
